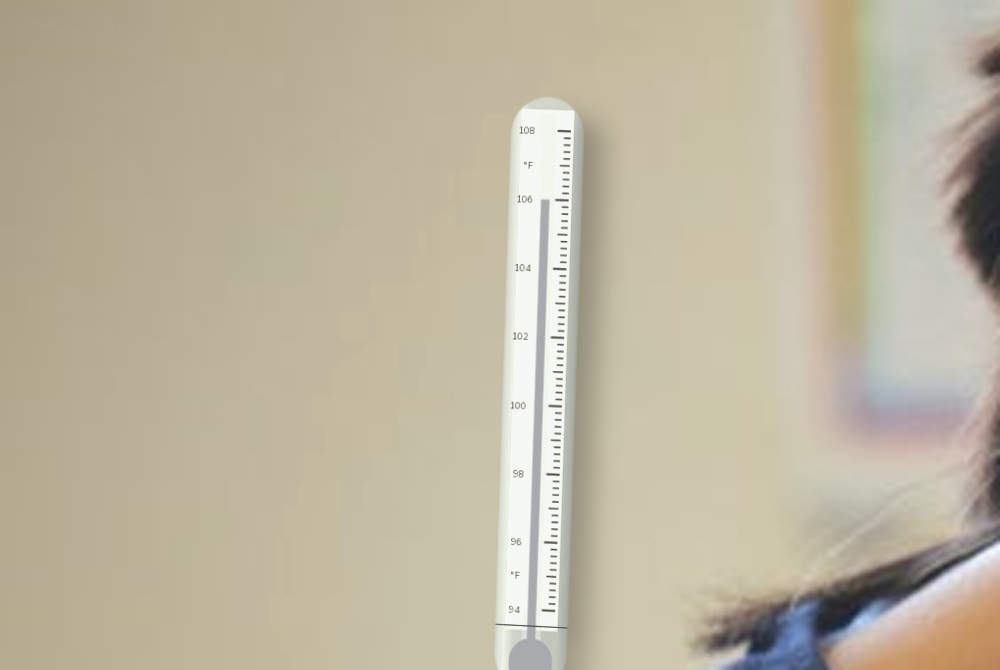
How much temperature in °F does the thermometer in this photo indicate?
106 °F
